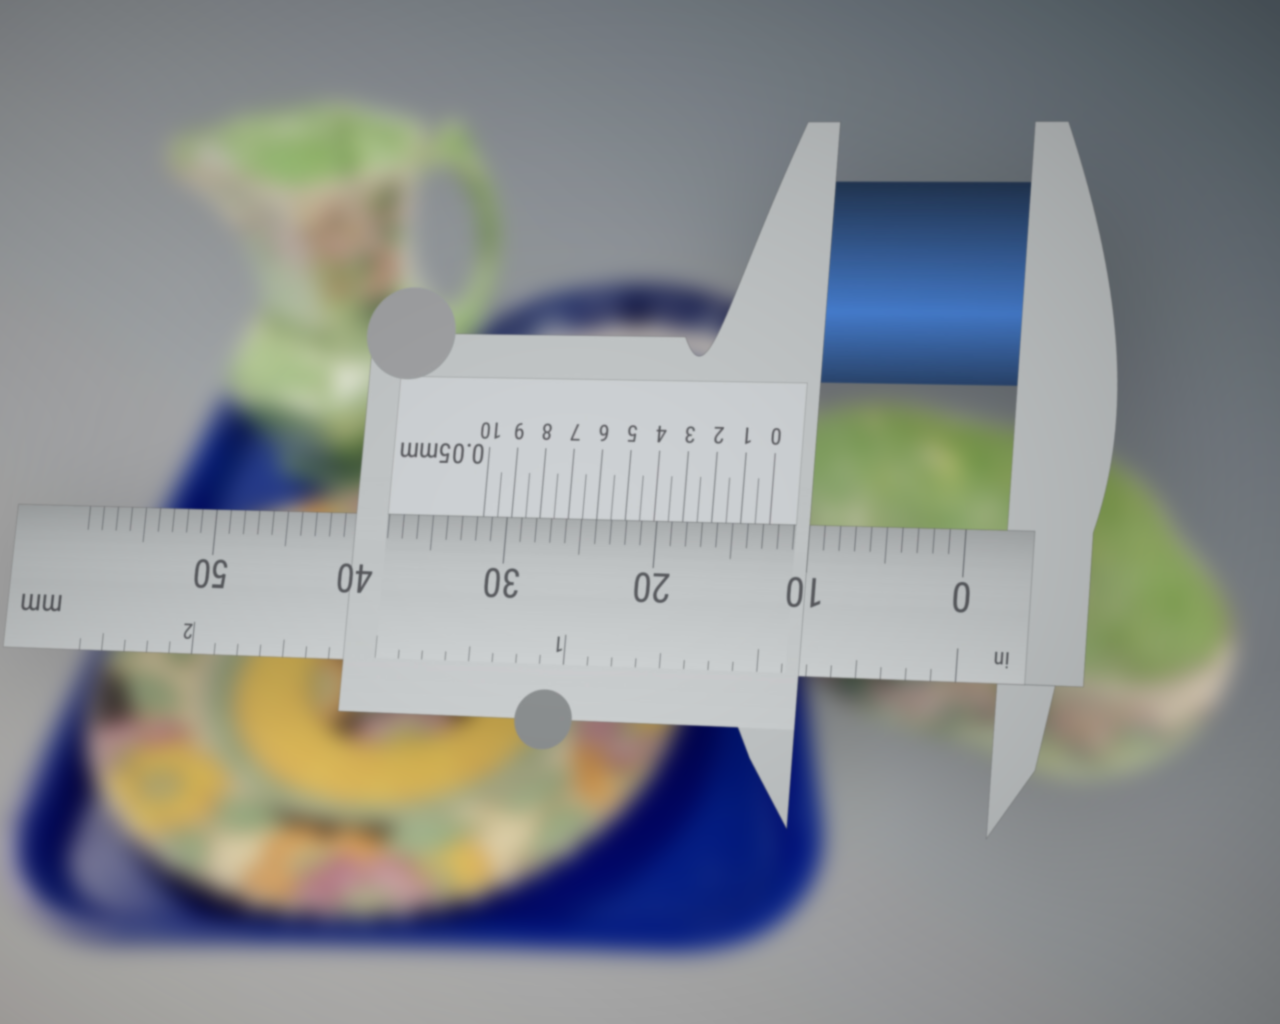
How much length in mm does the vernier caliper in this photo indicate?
12.6 mm
